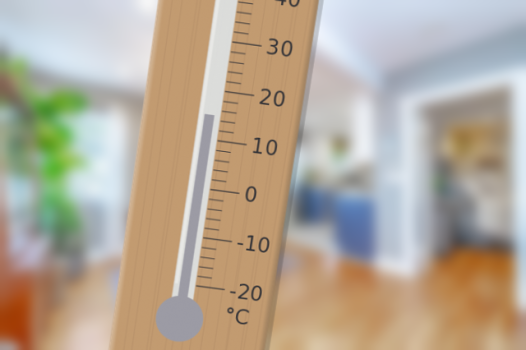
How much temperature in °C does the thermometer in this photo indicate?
15 °C
